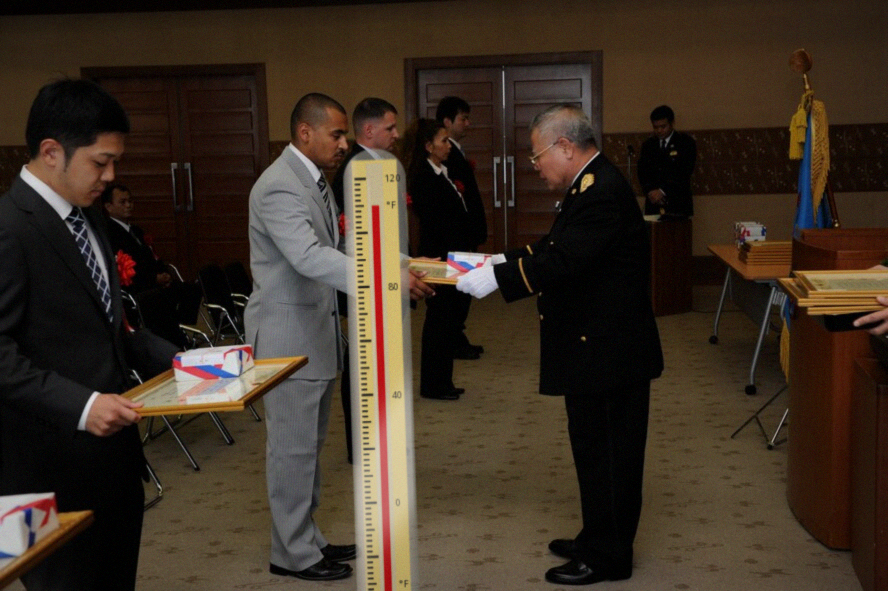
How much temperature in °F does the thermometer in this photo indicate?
110 °F
